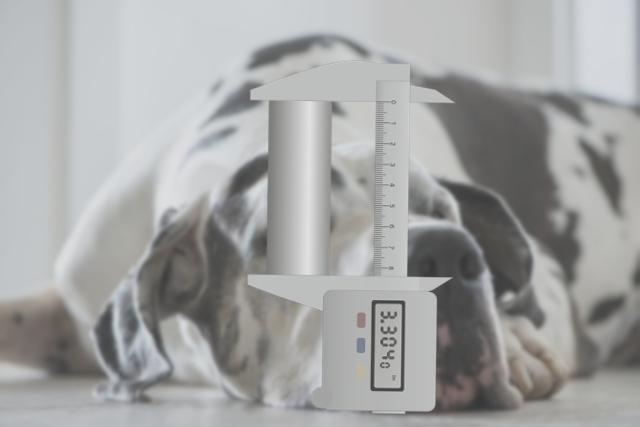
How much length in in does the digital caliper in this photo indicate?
3.3040 in
